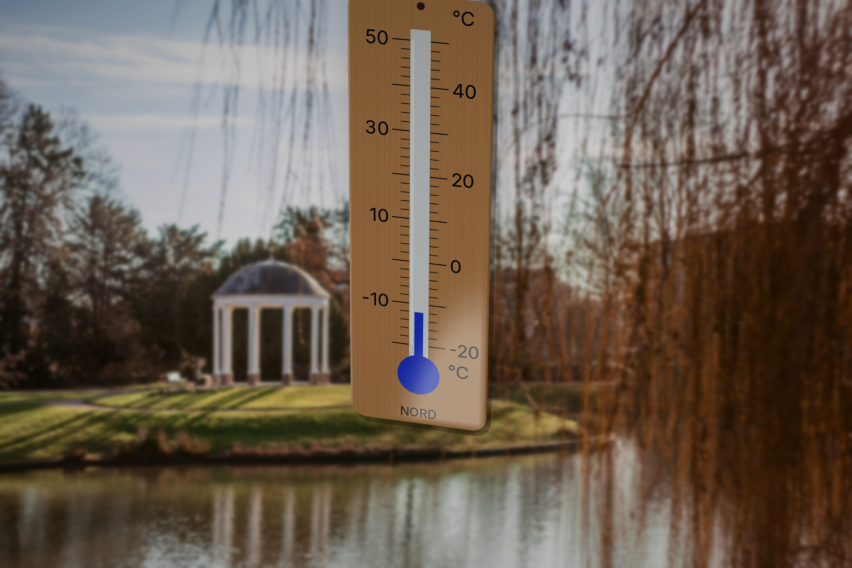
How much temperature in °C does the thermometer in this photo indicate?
-12 °C
